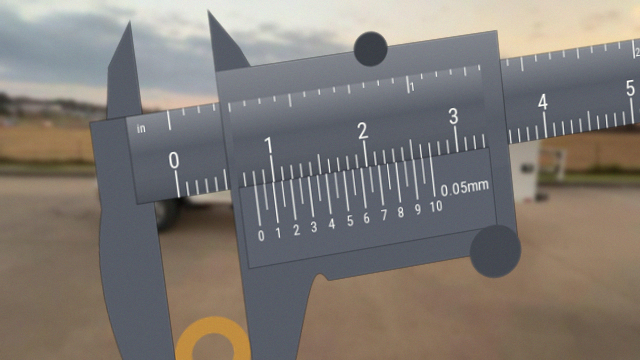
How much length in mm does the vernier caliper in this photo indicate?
8.0 mm
